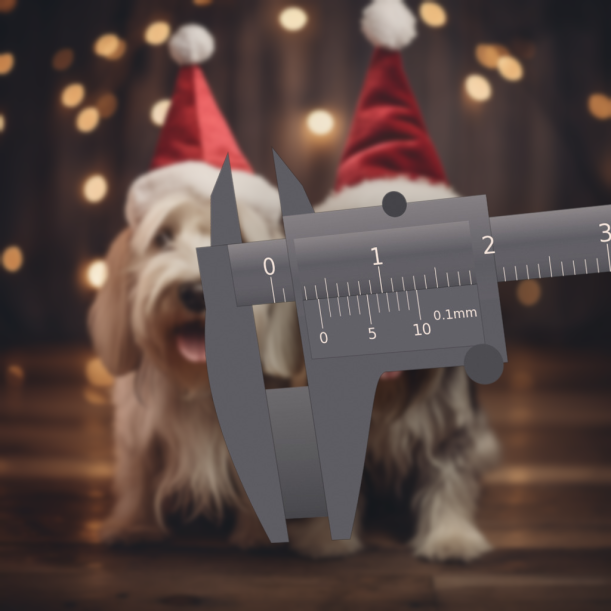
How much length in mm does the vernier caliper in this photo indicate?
4.1 mm
